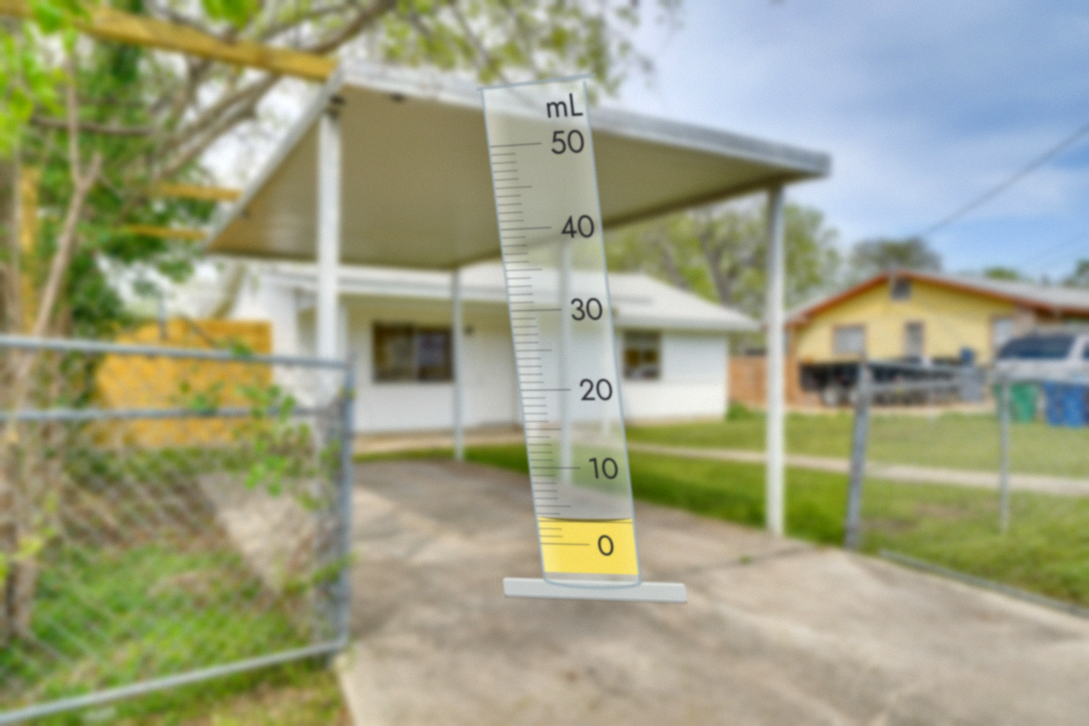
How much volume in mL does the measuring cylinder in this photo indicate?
3 mL
